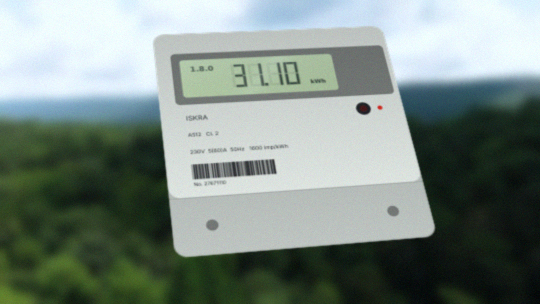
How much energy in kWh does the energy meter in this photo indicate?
31.10 kWh
